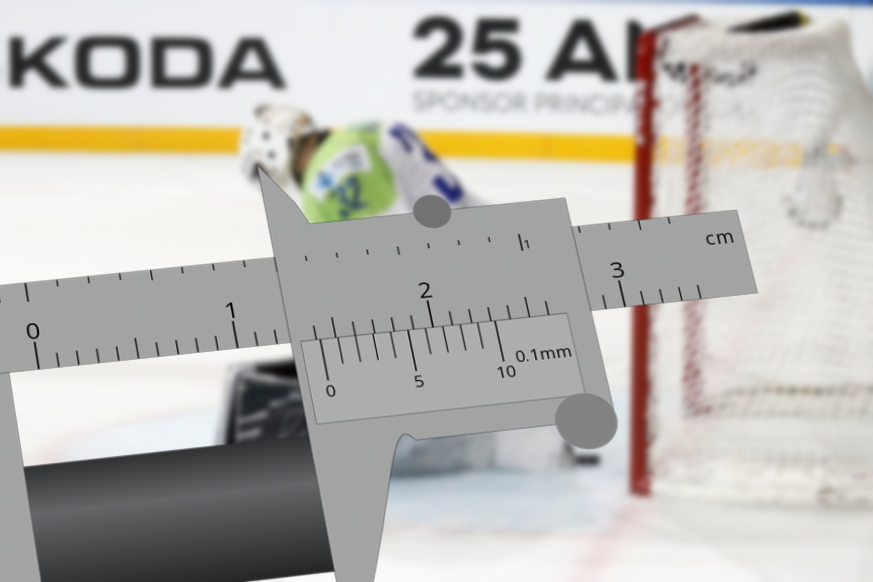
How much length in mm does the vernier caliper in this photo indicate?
14.2 mm
